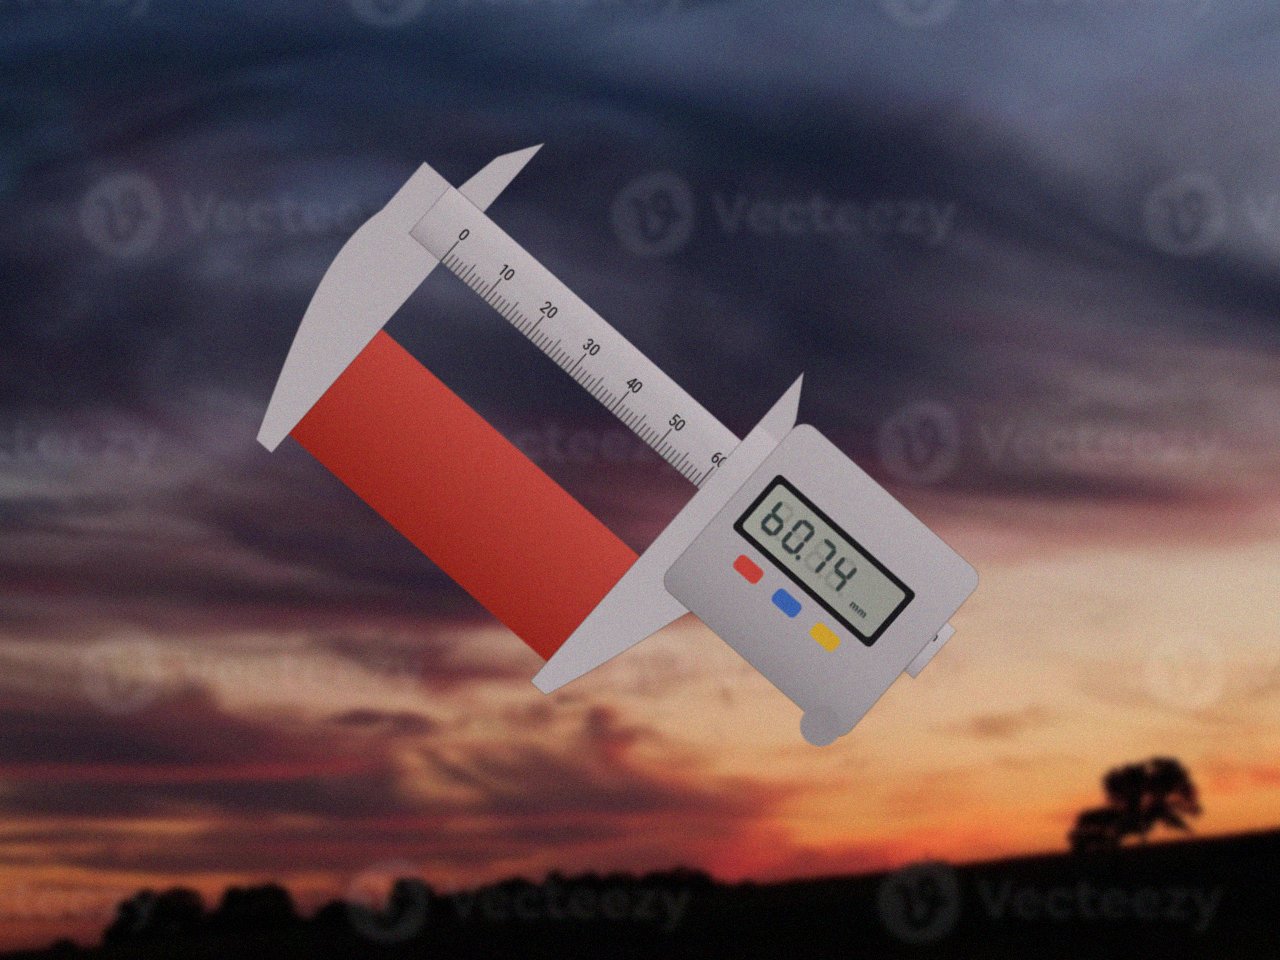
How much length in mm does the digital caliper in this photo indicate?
60.74 mm
